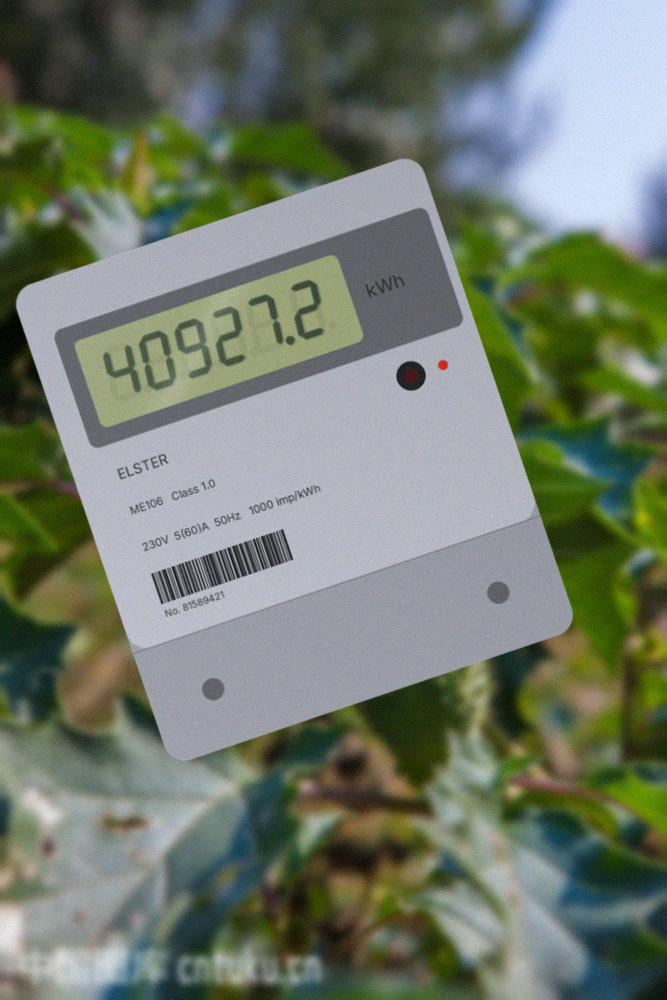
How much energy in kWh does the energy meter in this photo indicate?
40927.2 kWh
